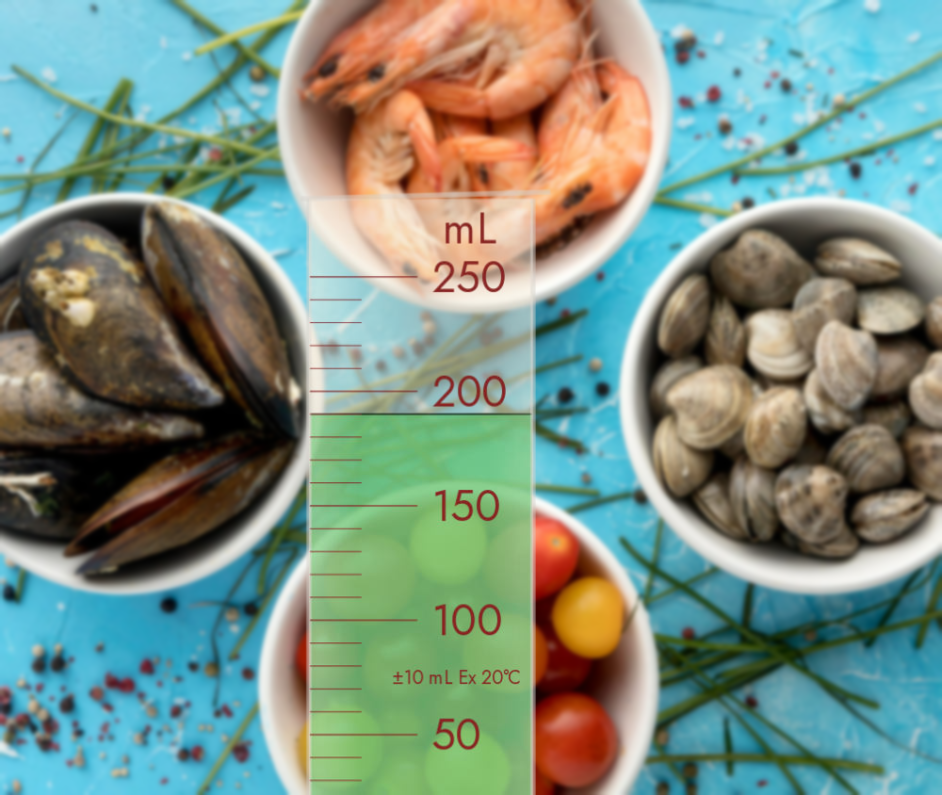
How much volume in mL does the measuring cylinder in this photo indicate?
190 mL
